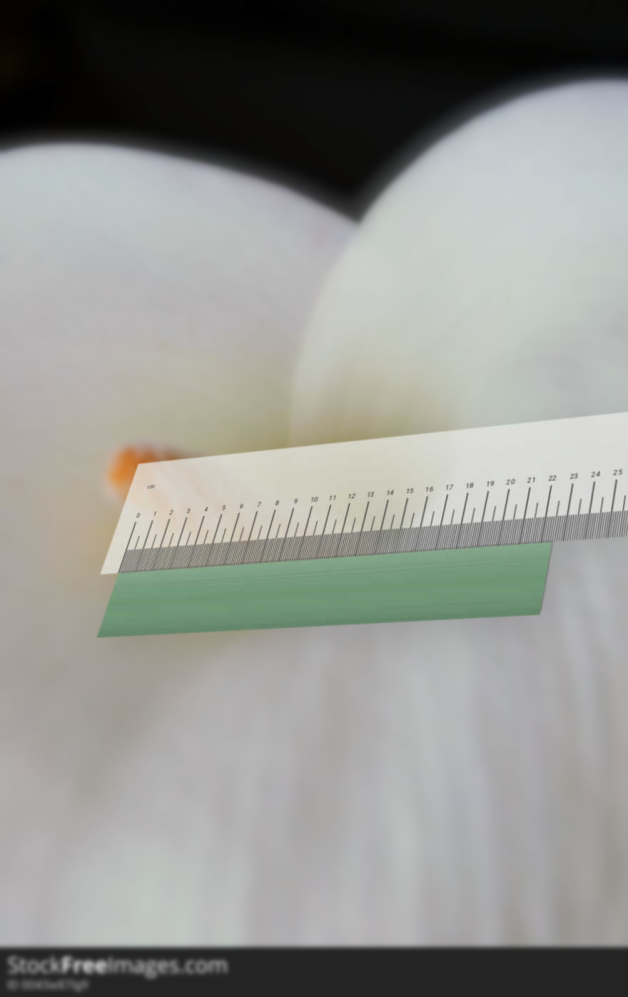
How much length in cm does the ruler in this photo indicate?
22.5 cm
